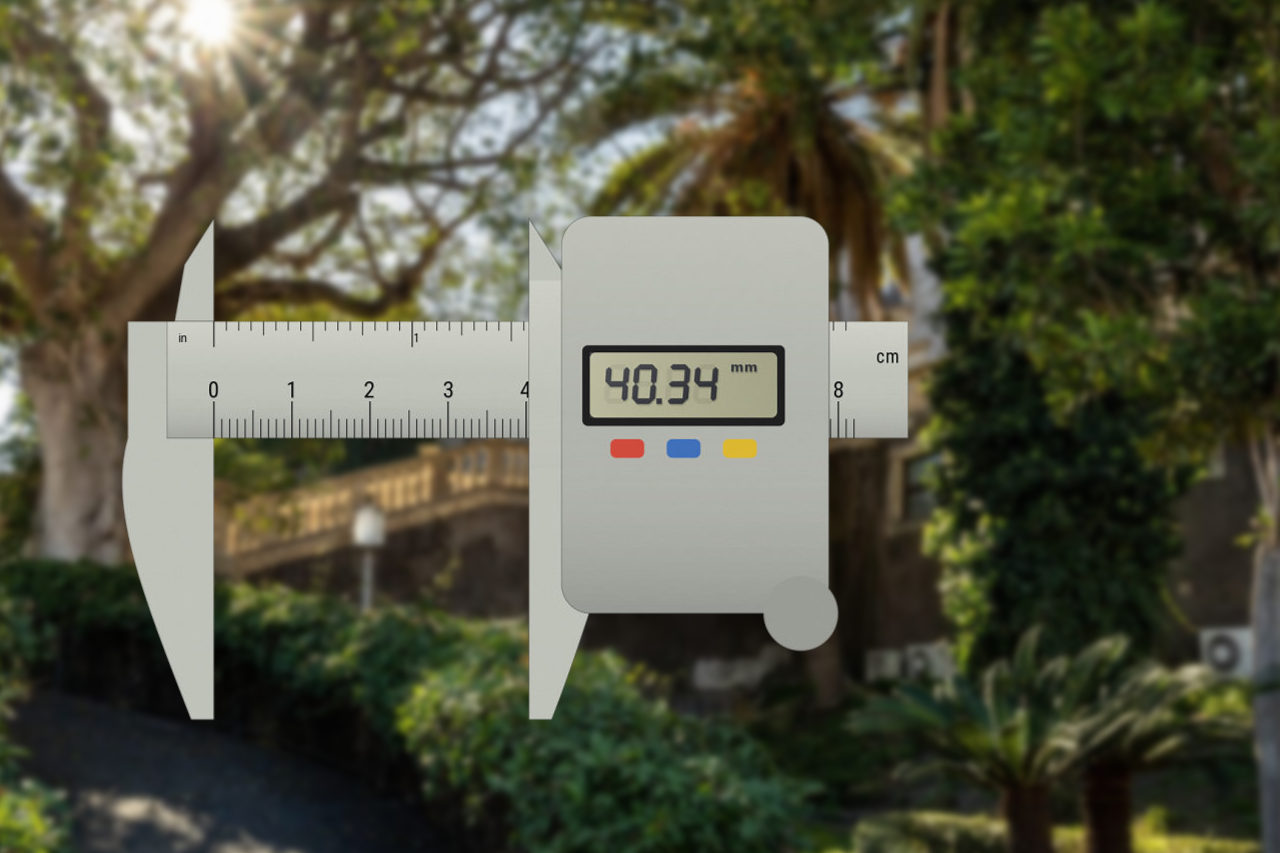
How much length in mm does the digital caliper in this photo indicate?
40.34 mm
